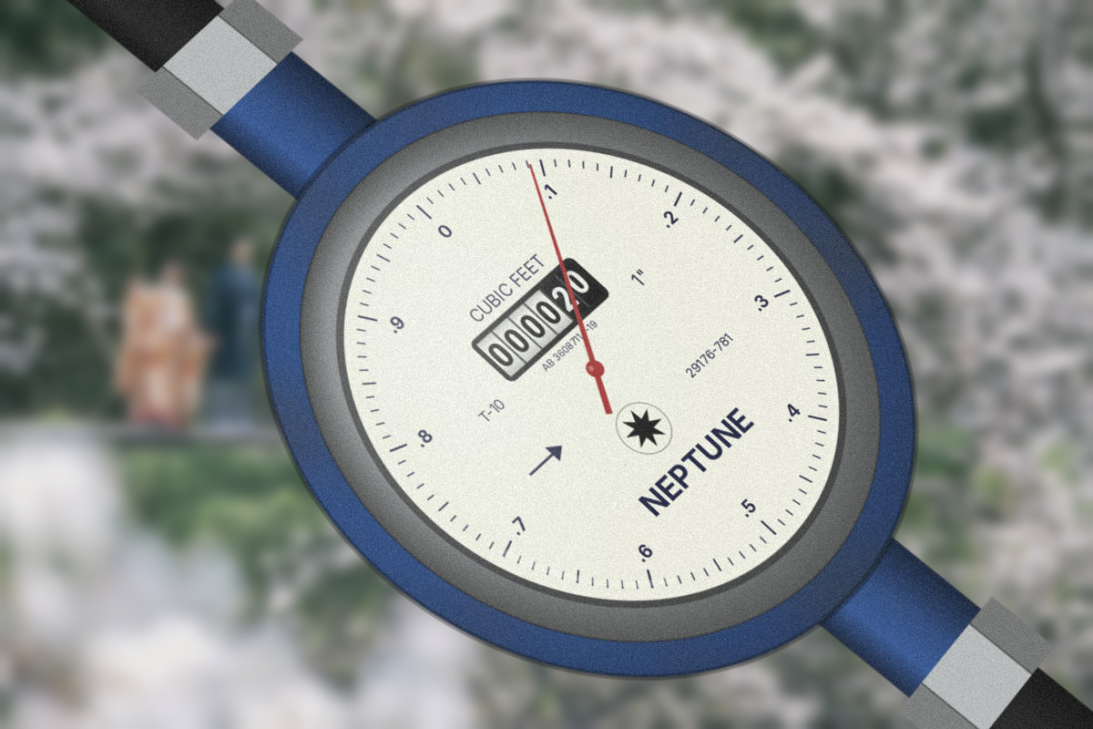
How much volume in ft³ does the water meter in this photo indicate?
20.09 ft³
